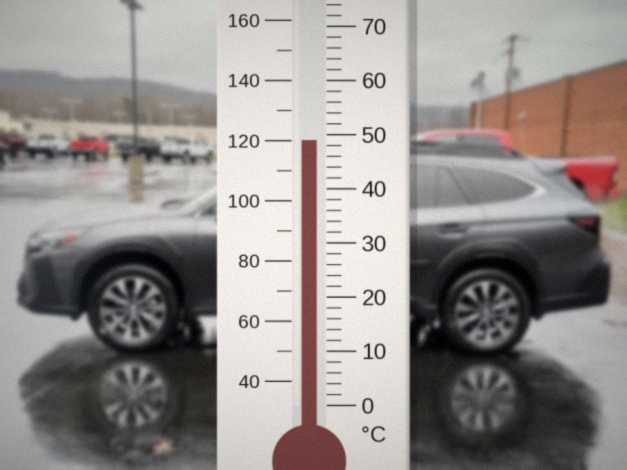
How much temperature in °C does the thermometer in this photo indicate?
49 °C
